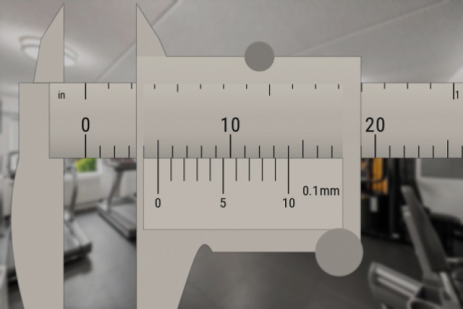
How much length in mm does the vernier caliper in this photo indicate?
5.0 mm
